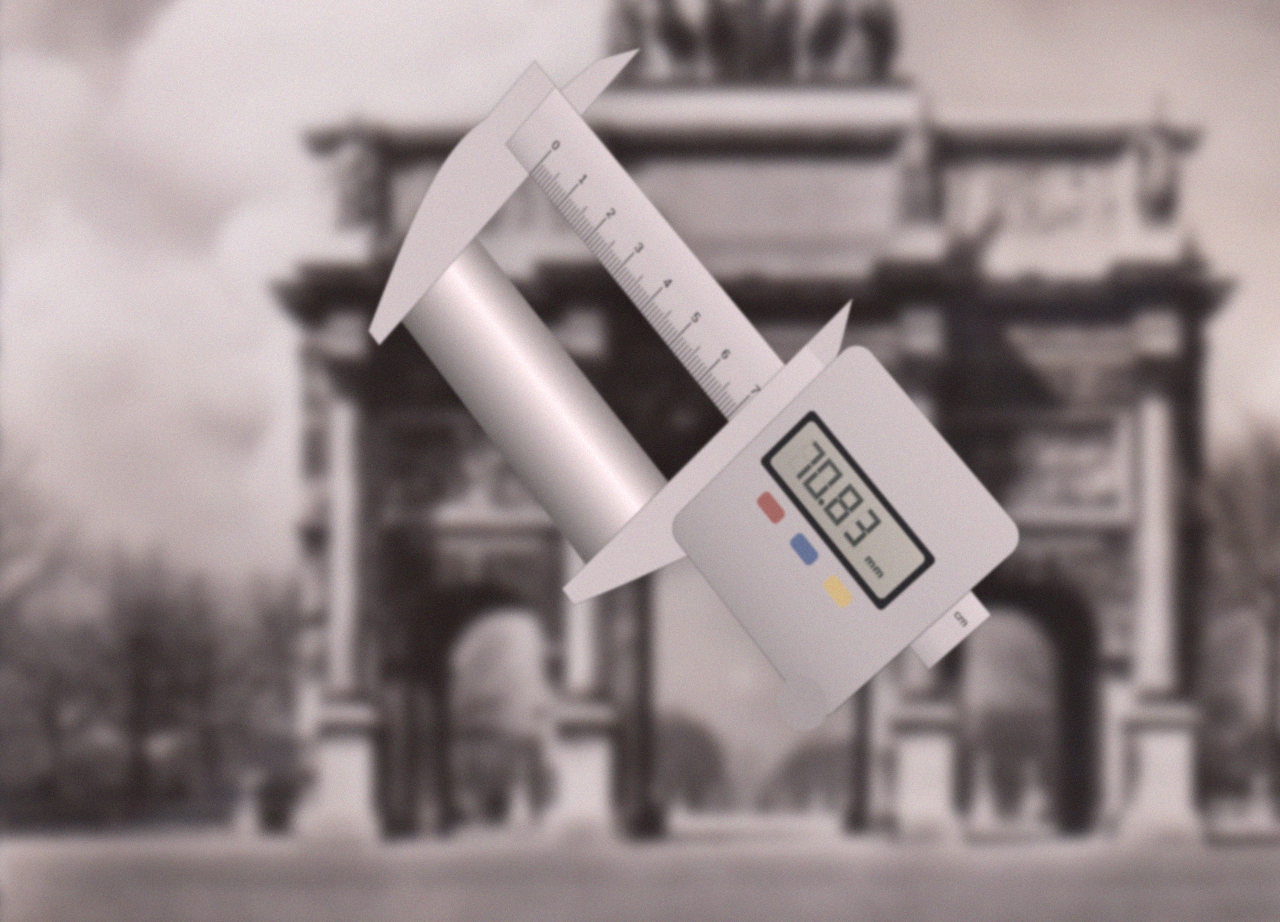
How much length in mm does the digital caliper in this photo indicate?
70.83 mm
